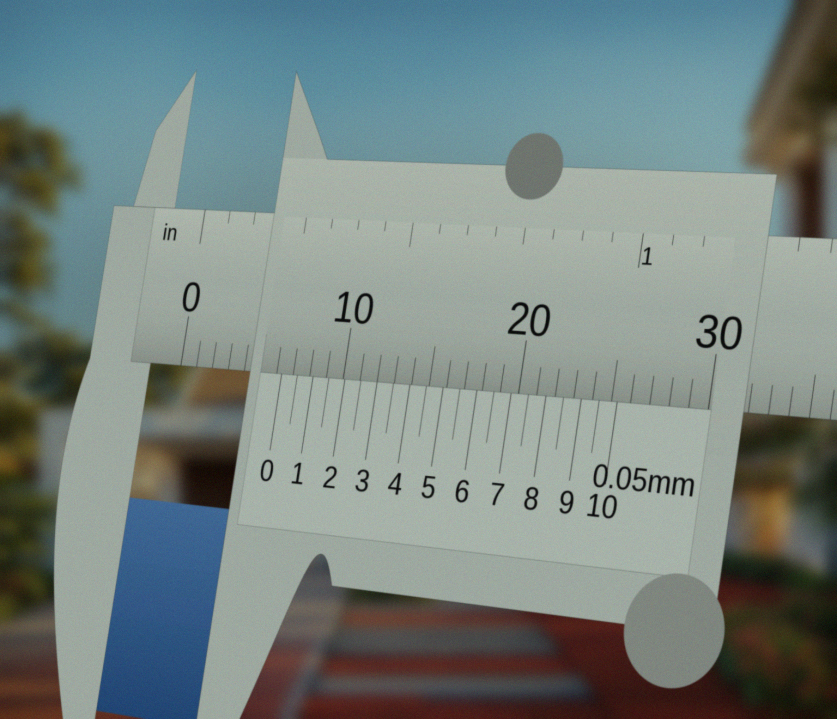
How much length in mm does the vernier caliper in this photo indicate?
6.3 mm
